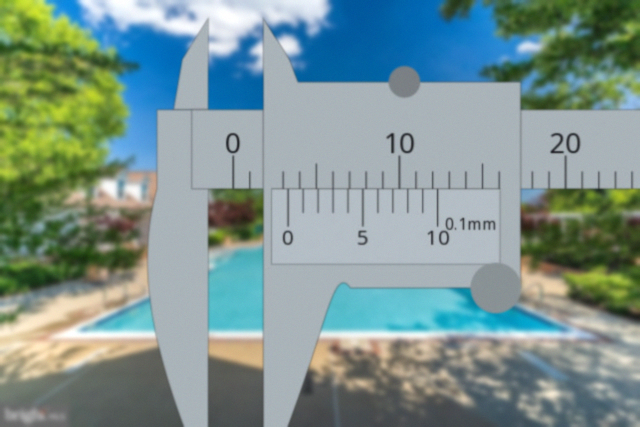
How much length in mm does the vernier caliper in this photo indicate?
3.3 mm
